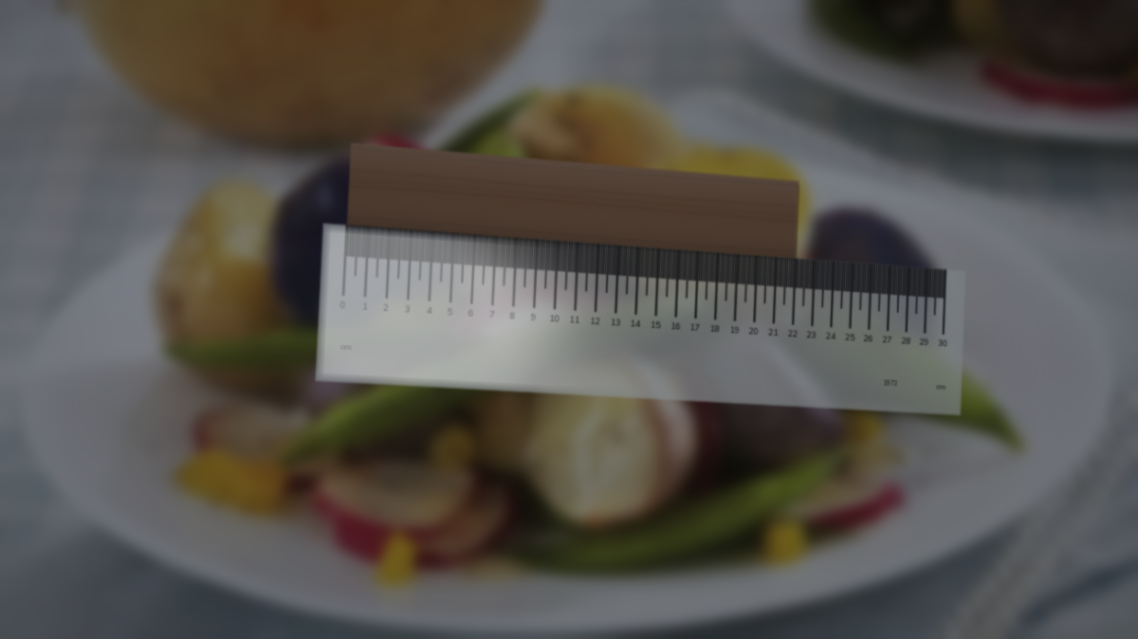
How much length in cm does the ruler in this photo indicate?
22 cm
